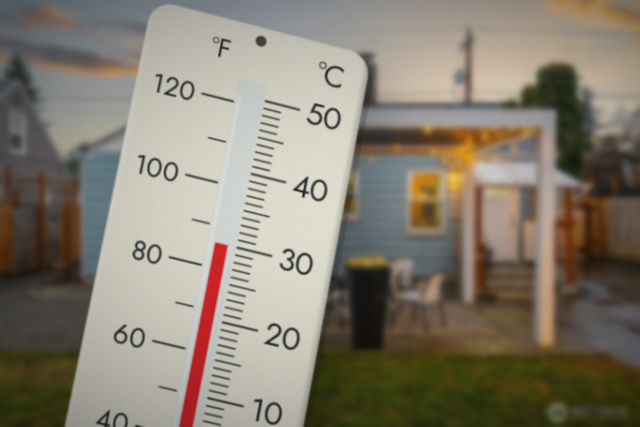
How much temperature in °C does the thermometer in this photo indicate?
30 °C
